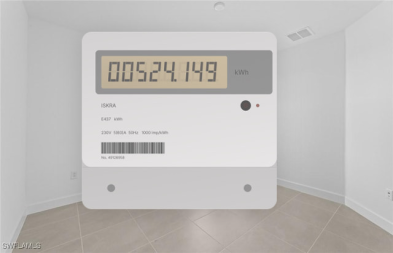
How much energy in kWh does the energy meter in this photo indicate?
524.149 kWh
